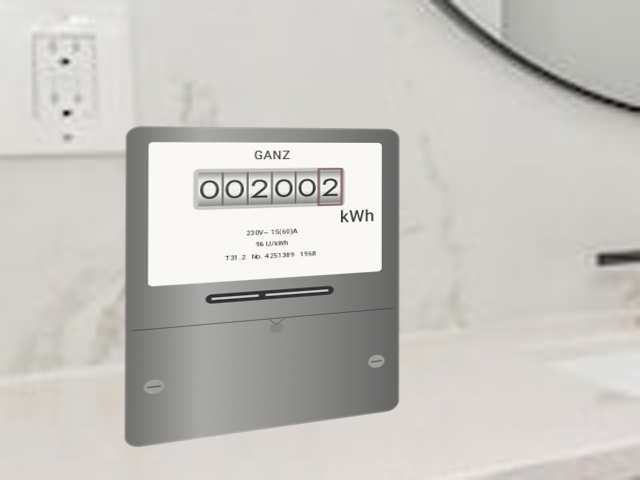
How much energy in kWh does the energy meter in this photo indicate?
200.2 kWh
